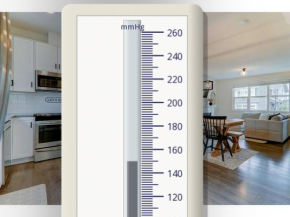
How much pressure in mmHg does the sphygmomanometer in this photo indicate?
150 mmHg
